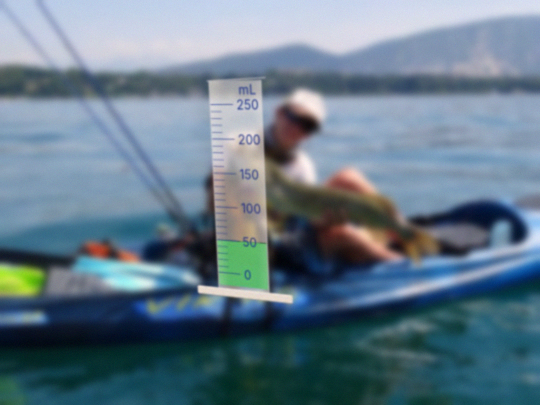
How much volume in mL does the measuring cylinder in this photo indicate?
50 mL
